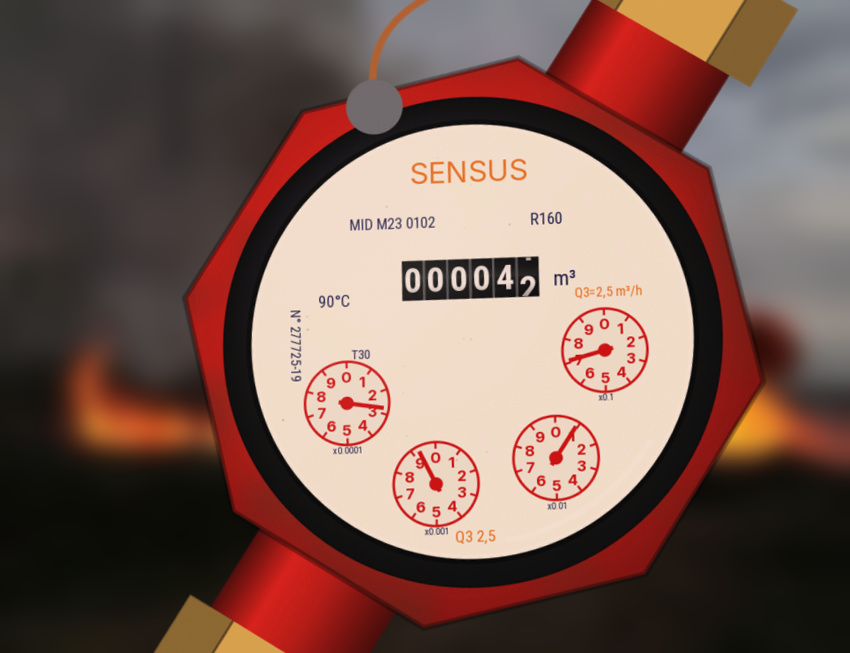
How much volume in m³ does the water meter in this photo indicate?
41.7092 m³
